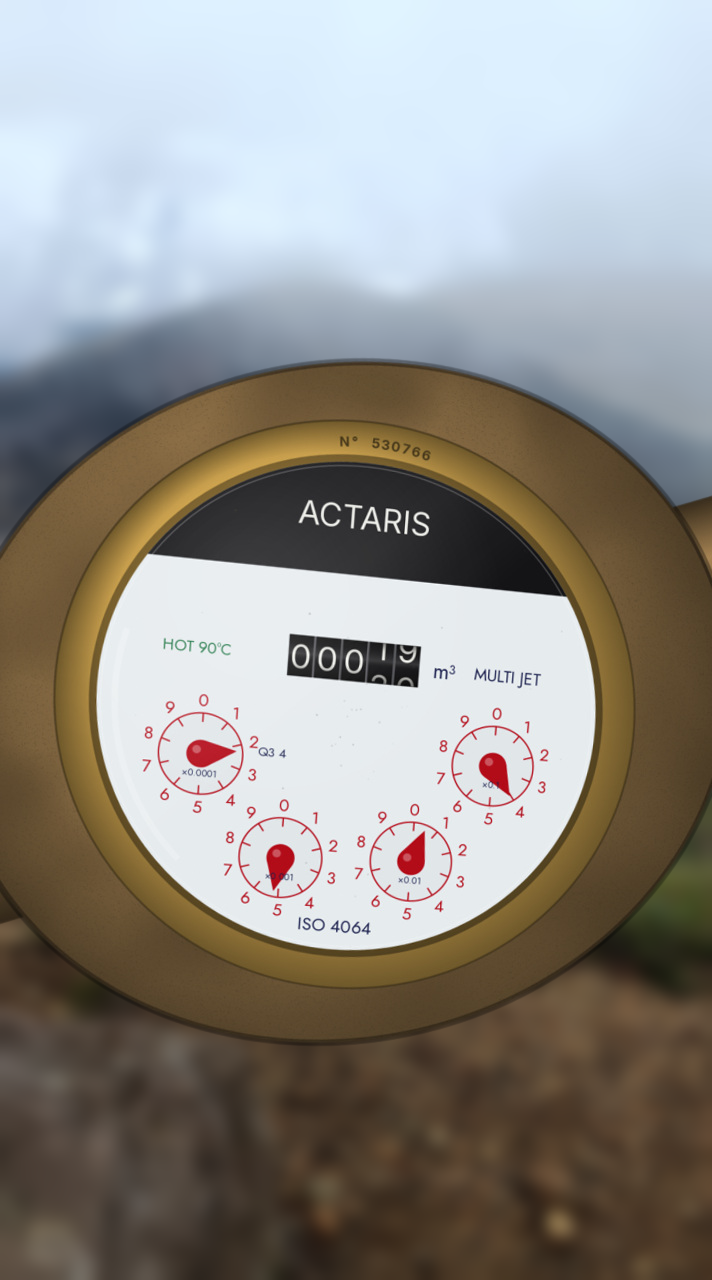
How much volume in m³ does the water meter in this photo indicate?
19.4052 m³
